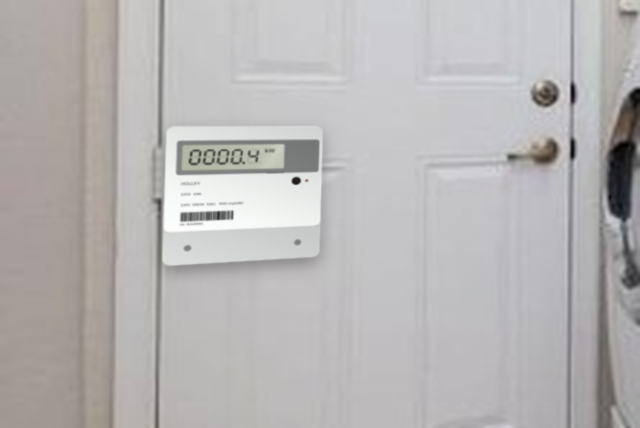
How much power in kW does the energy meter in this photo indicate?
0.4 kW
